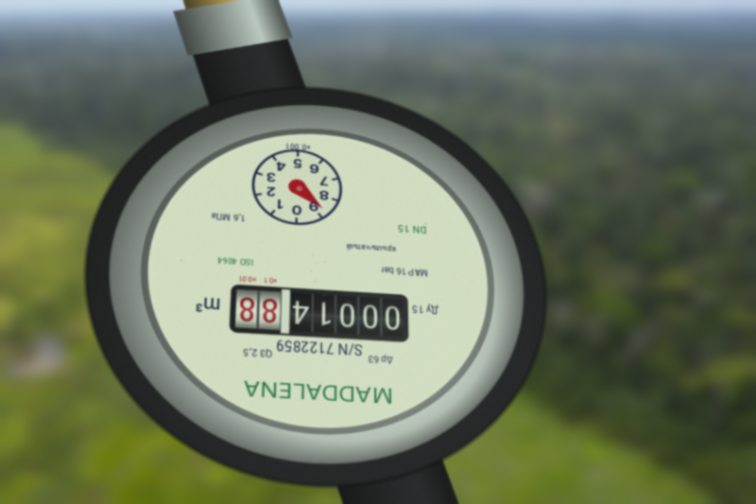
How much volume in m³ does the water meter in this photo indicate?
14.888 m³
